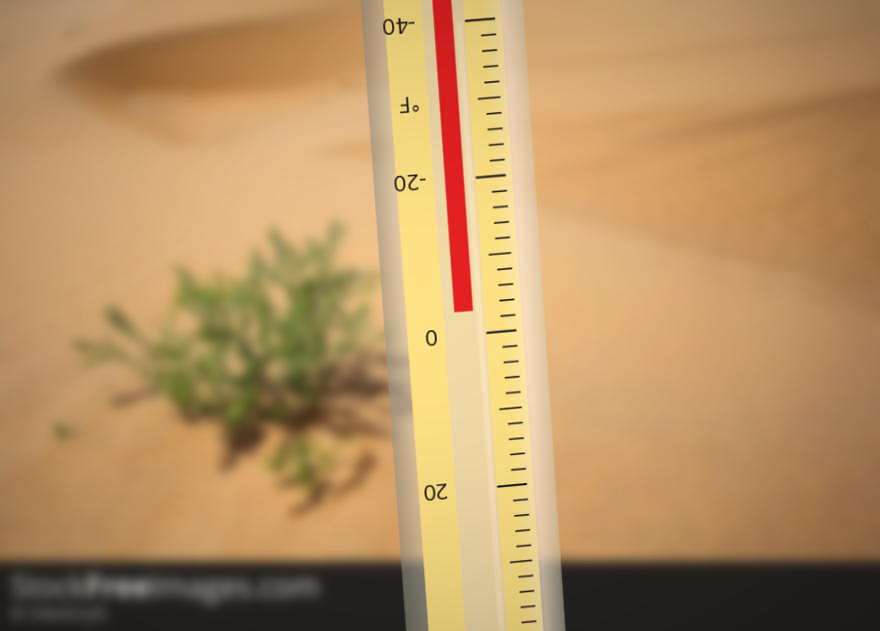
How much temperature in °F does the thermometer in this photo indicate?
-3 °F
